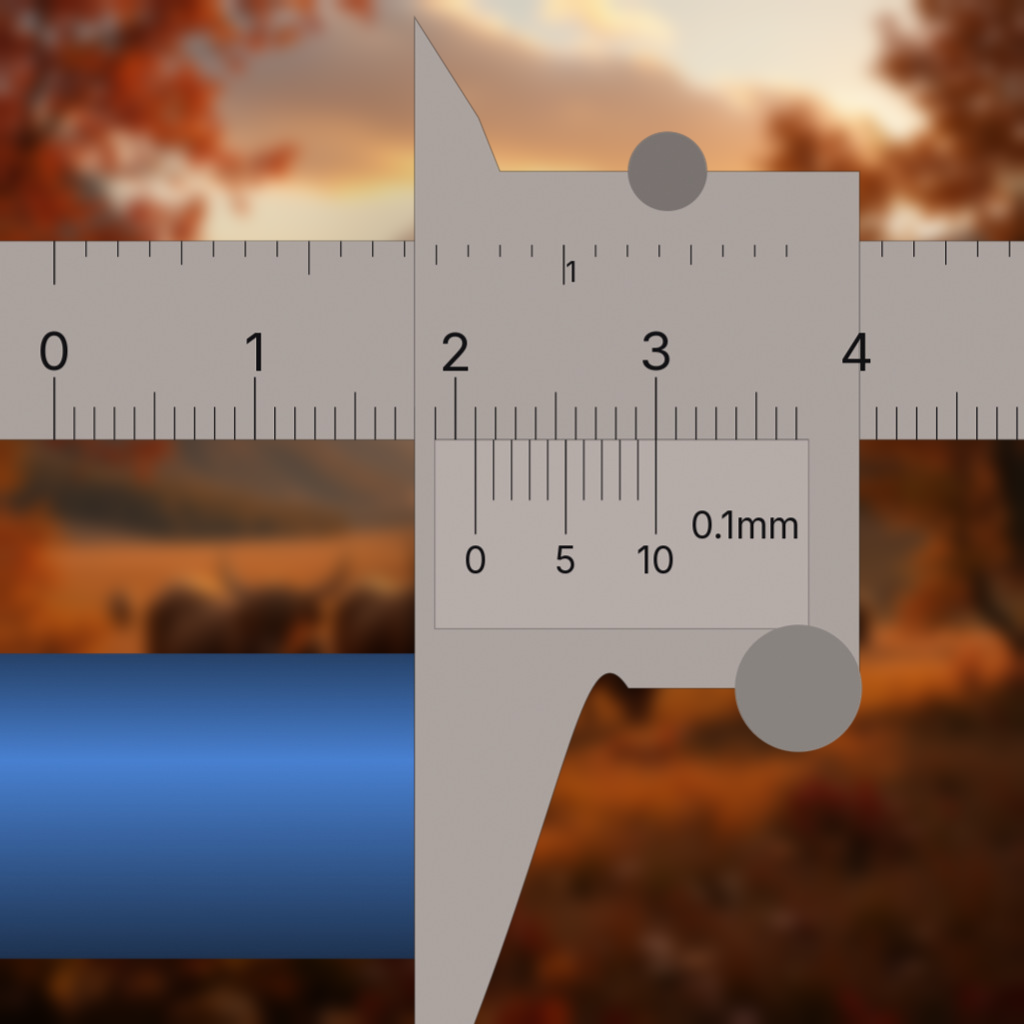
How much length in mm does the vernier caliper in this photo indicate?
21.0 mm
